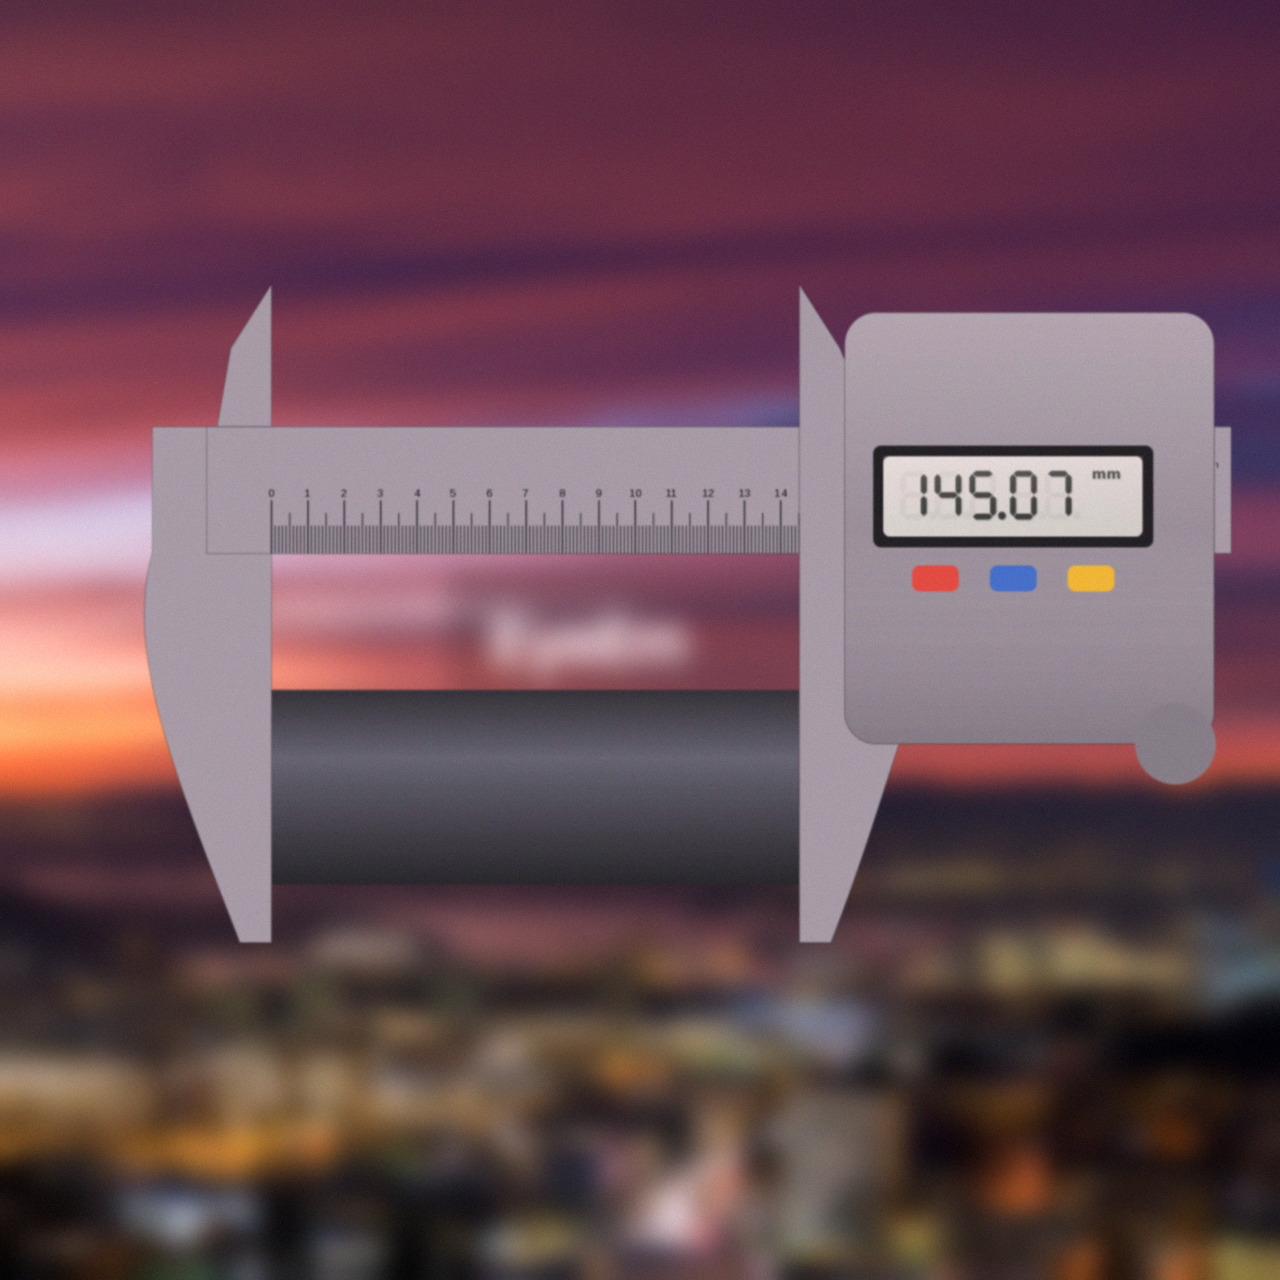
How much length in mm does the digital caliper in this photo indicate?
145.07 mm
